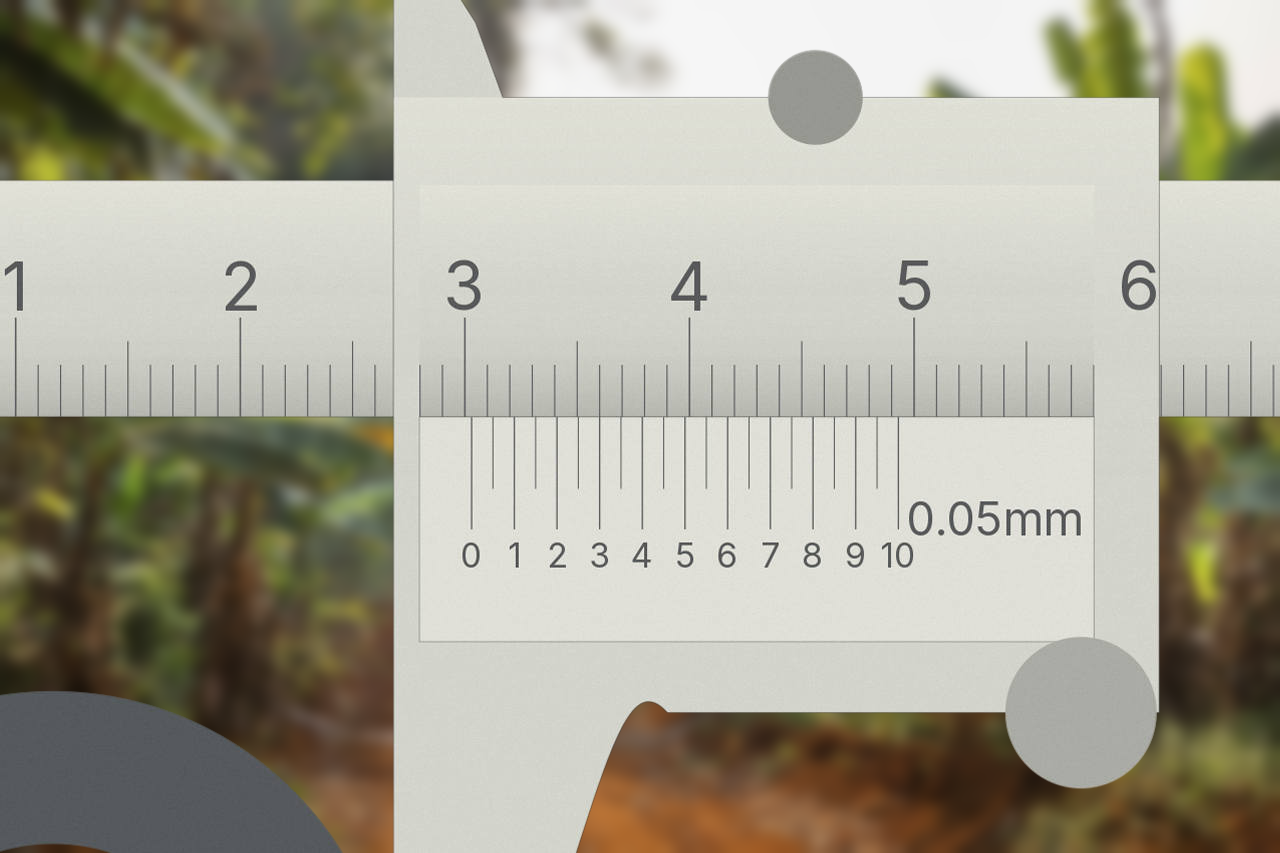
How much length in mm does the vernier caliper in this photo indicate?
30.3 mm
